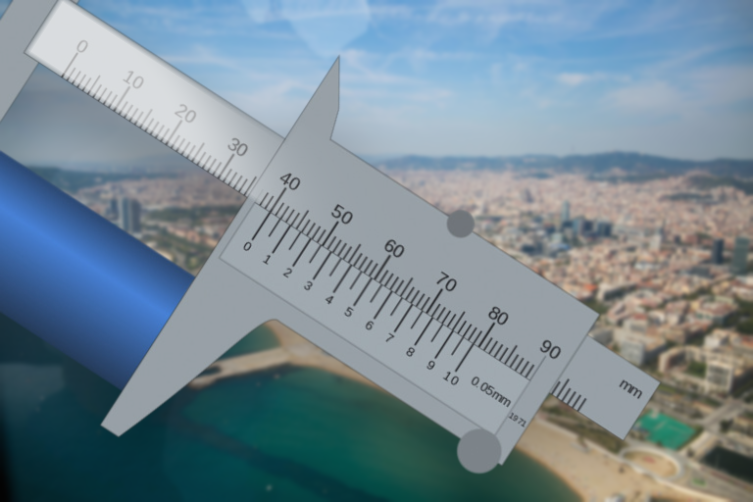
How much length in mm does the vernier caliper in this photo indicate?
40.0 mm
